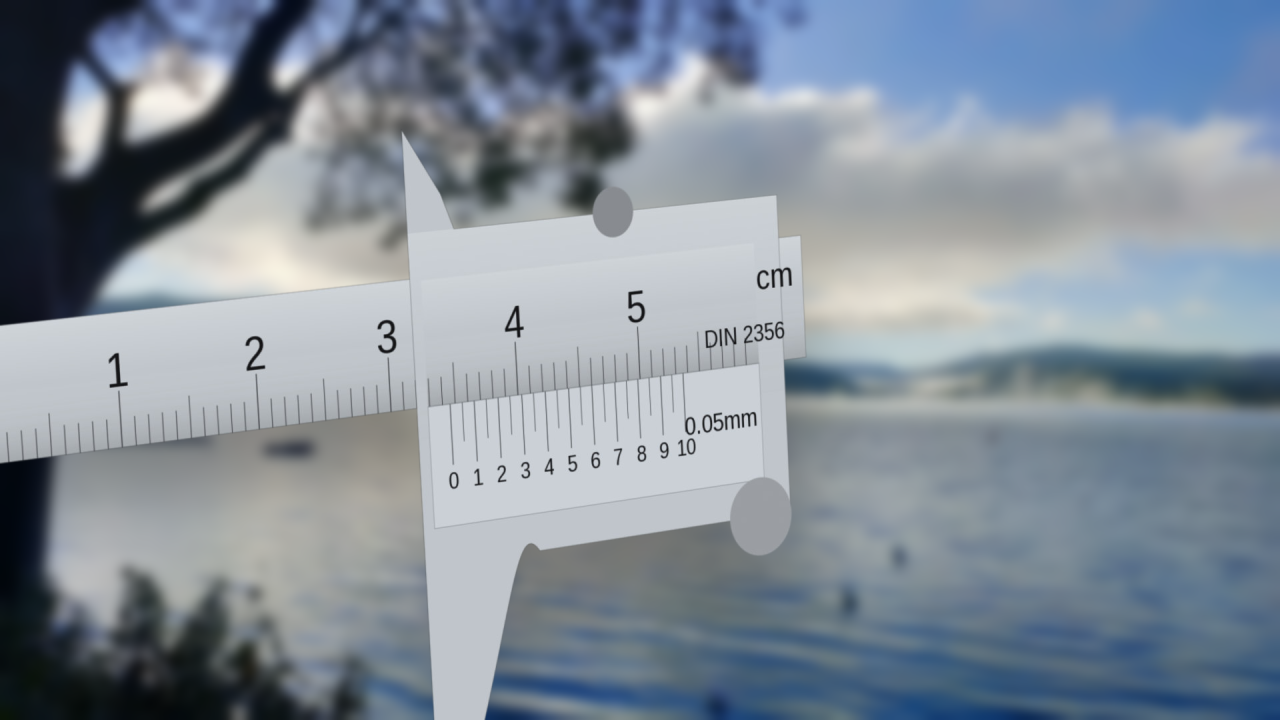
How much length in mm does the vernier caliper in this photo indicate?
34.6 mm
